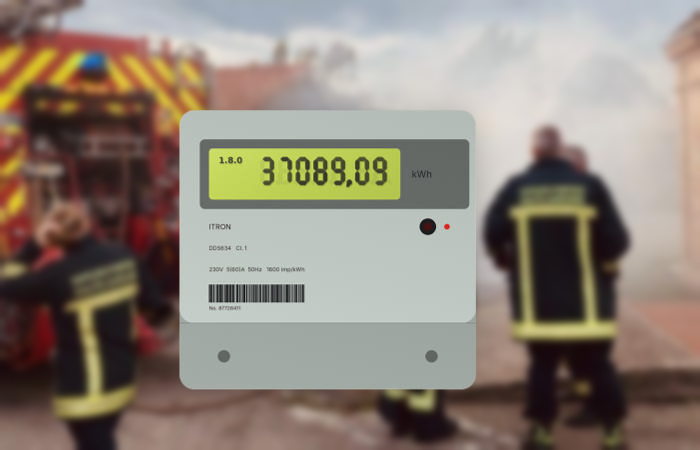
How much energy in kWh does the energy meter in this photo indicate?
37089.09 kWh
